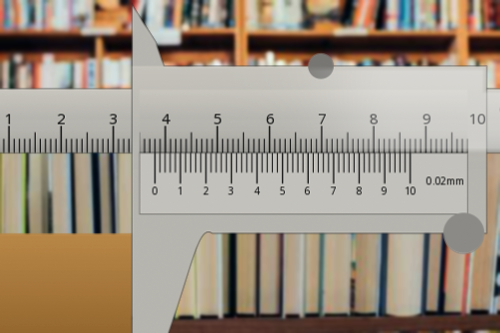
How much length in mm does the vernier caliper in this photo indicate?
38.0 mm
